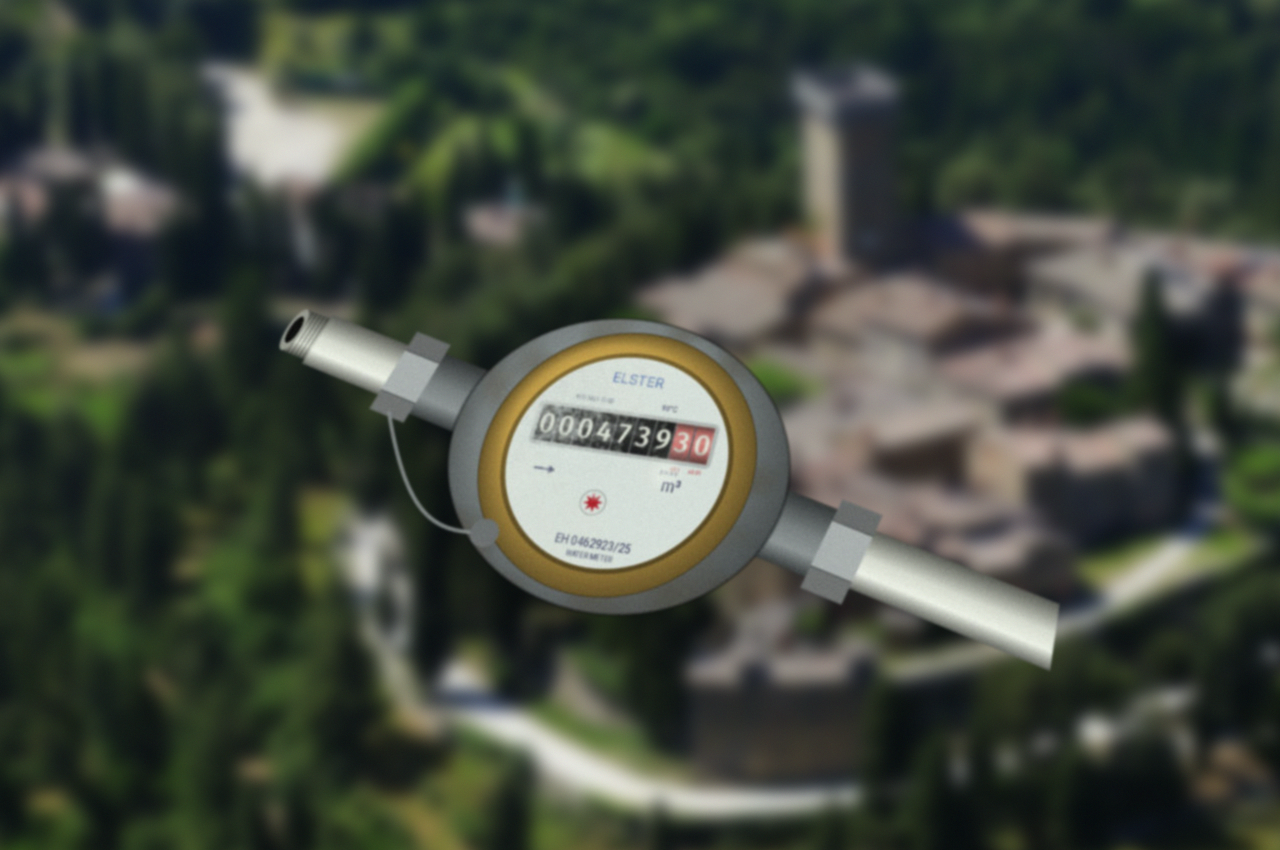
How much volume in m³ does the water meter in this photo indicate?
4739.30 m³
